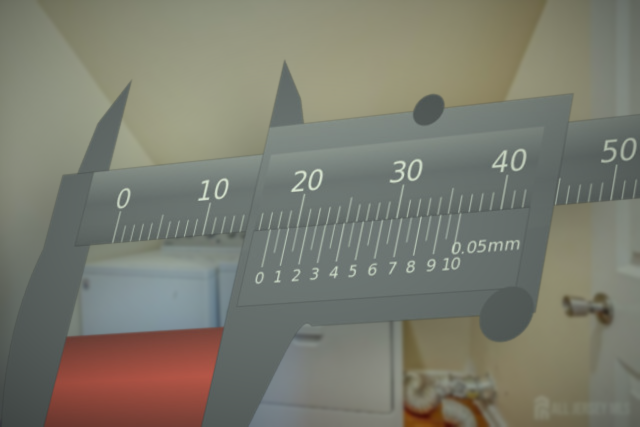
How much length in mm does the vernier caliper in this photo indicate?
17.2 mm
